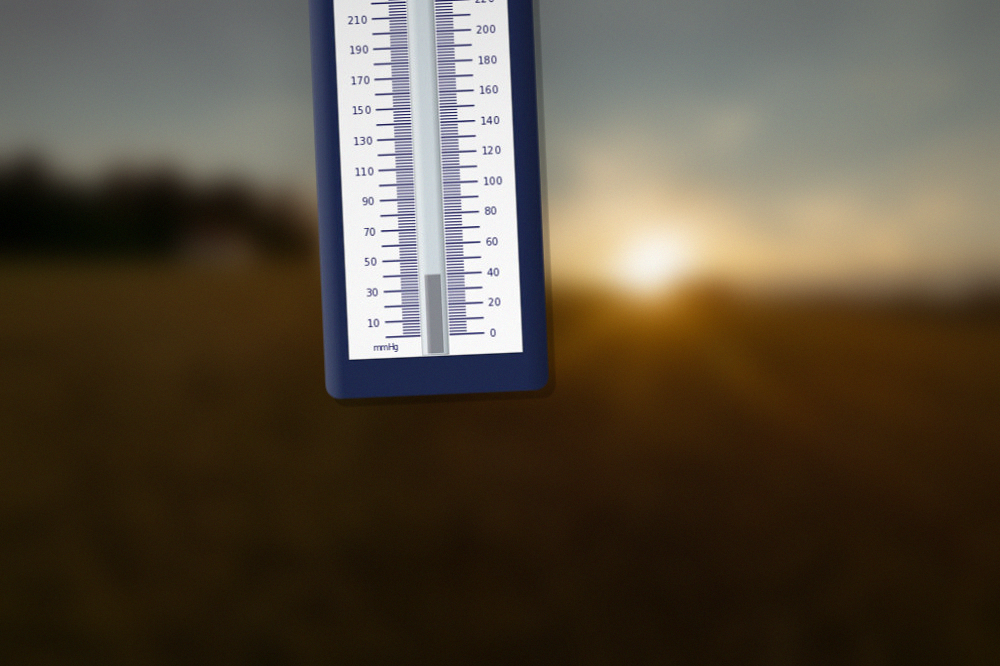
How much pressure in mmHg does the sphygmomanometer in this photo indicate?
40 mmHg
